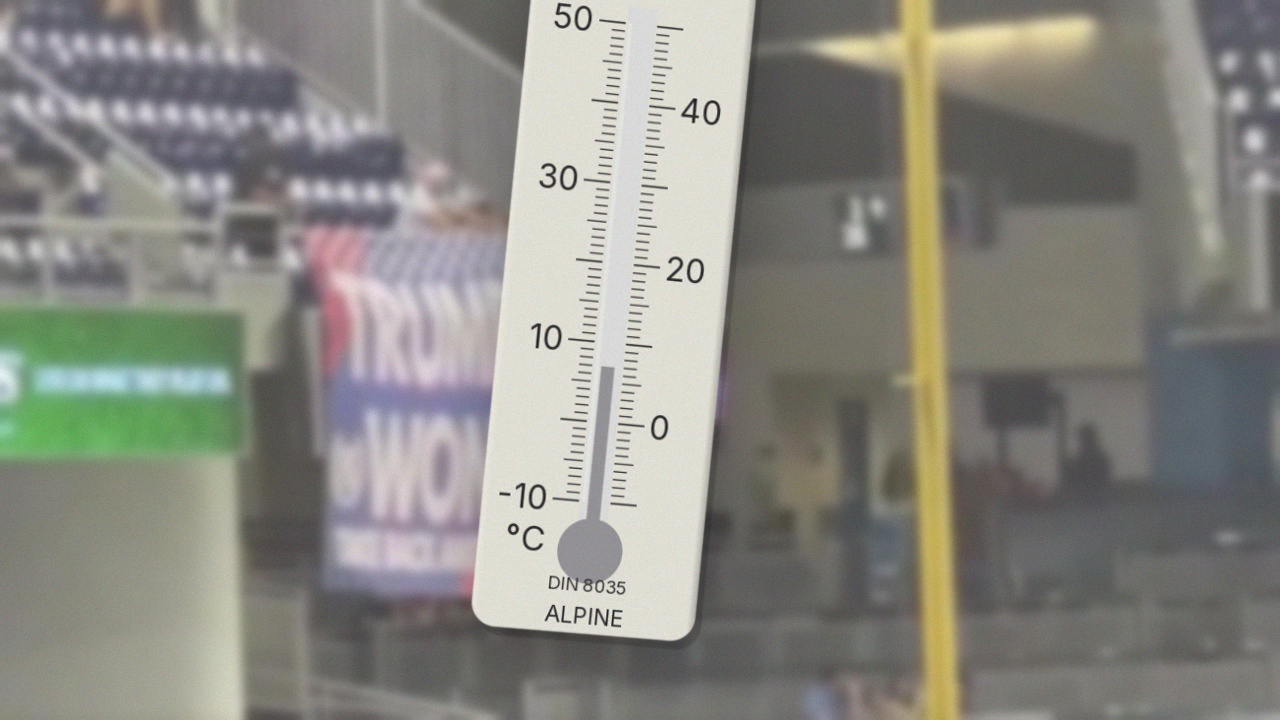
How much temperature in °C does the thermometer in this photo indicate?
7 °C
